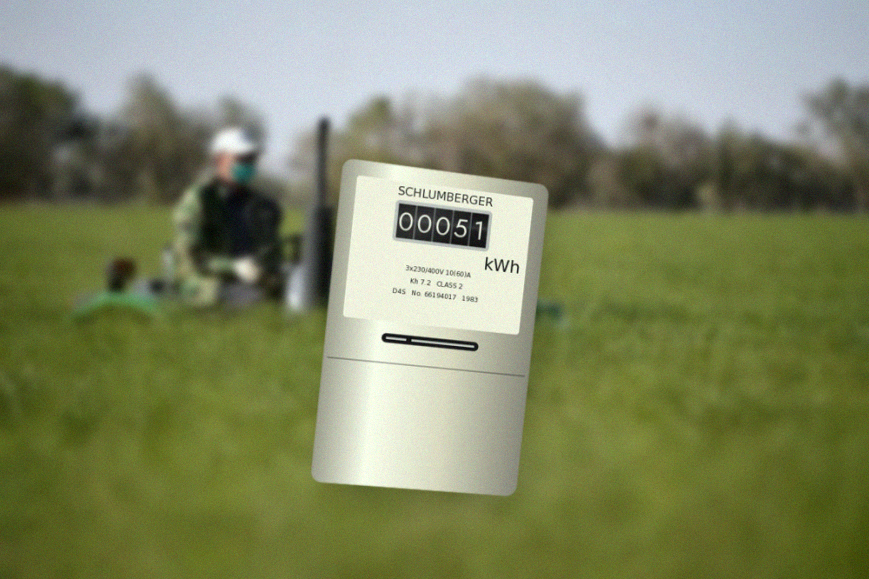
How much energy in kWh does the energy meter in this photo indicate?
51 kWh
